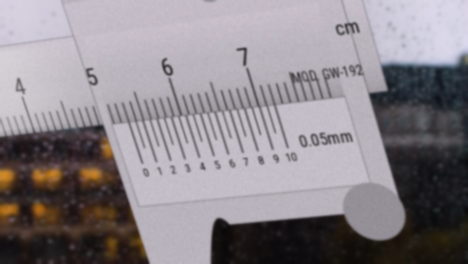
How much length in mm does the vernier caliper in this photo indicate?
53.0 mm
